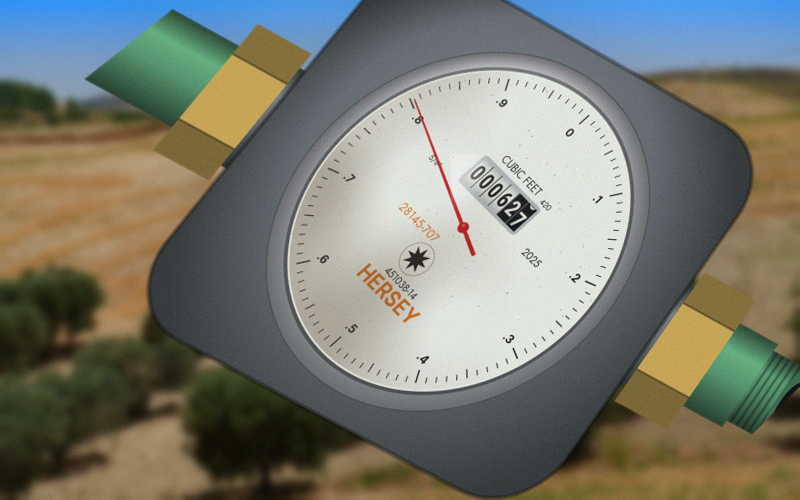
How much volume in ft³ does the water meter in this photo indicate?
626.80 ft³
